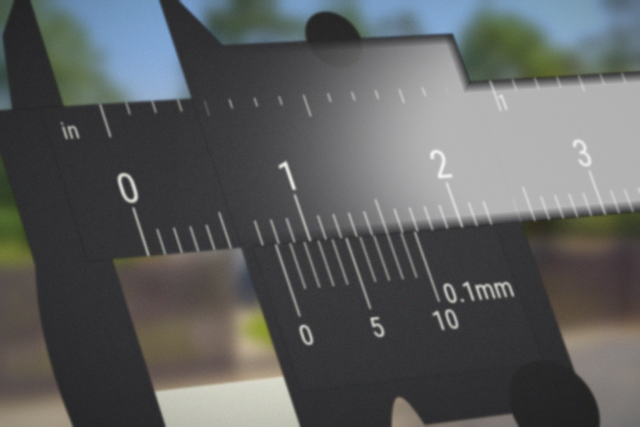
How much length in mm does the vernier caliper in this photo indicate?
7.8 mm
